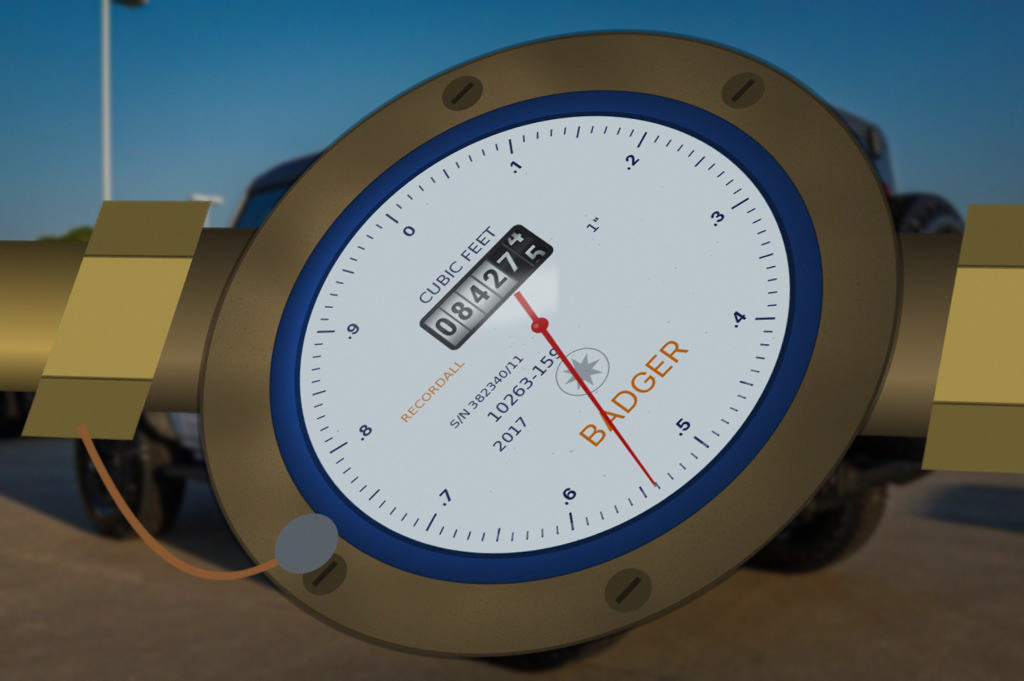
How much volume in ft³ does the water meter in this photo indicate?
84274.54 ft³
